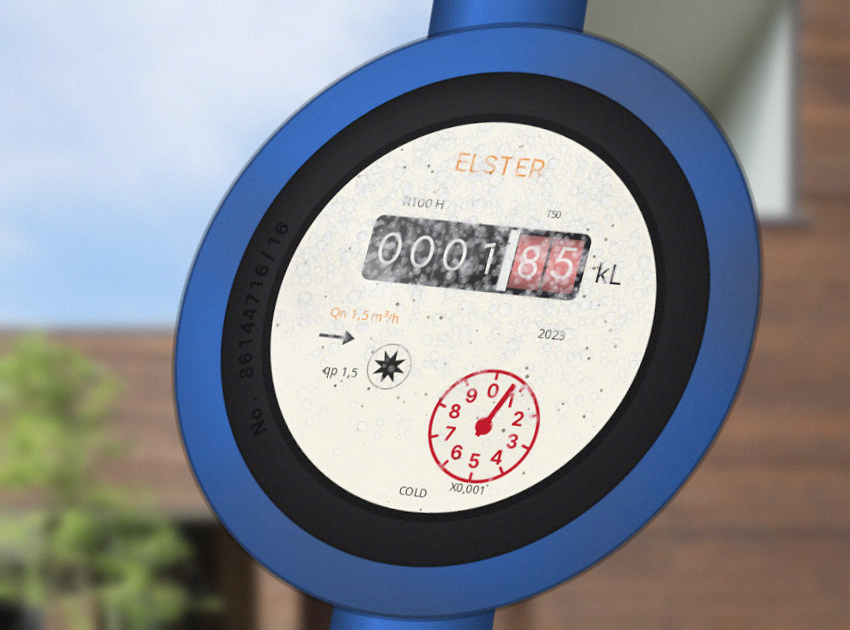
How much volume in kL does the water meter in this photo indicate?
1.850 kL
